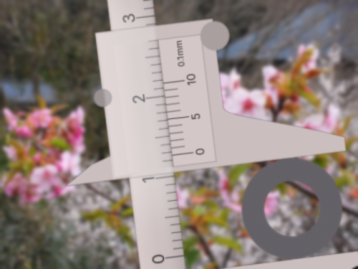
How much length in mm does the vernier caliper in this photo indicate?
12.6 mm
